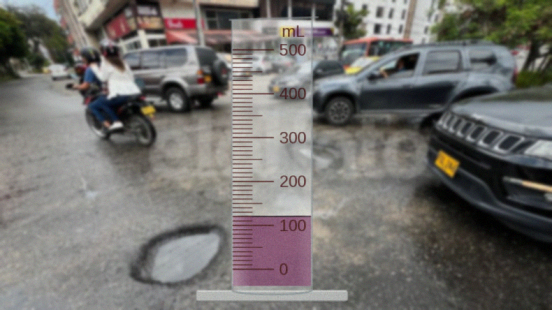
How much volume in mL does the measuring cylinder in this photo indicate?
120 mL
